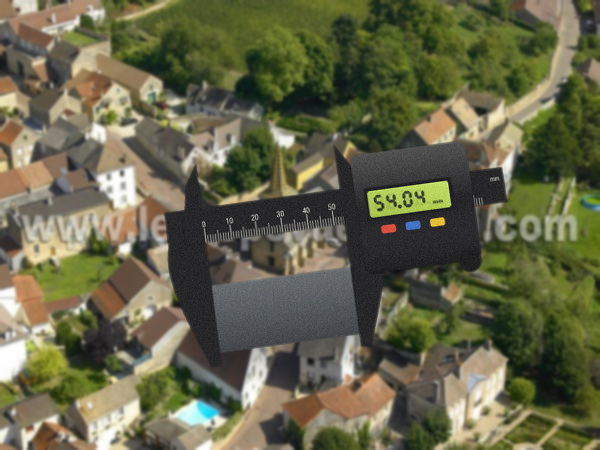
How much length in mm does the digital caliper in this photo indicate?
54.04 mm
